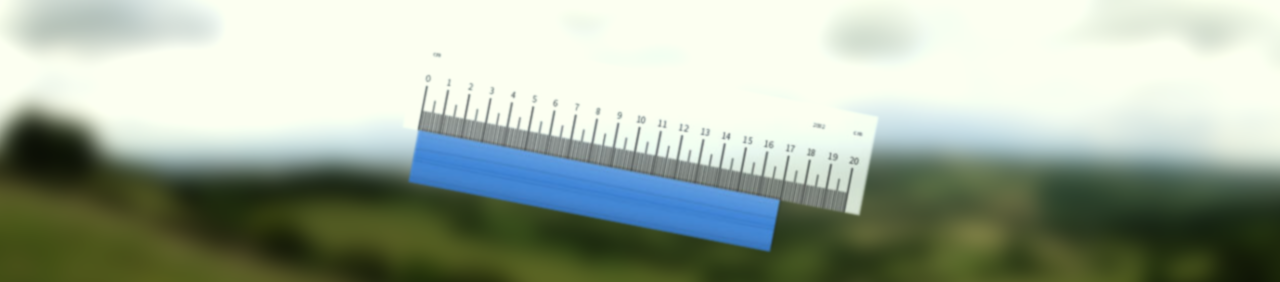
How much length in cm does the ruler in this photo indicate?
17 cm
